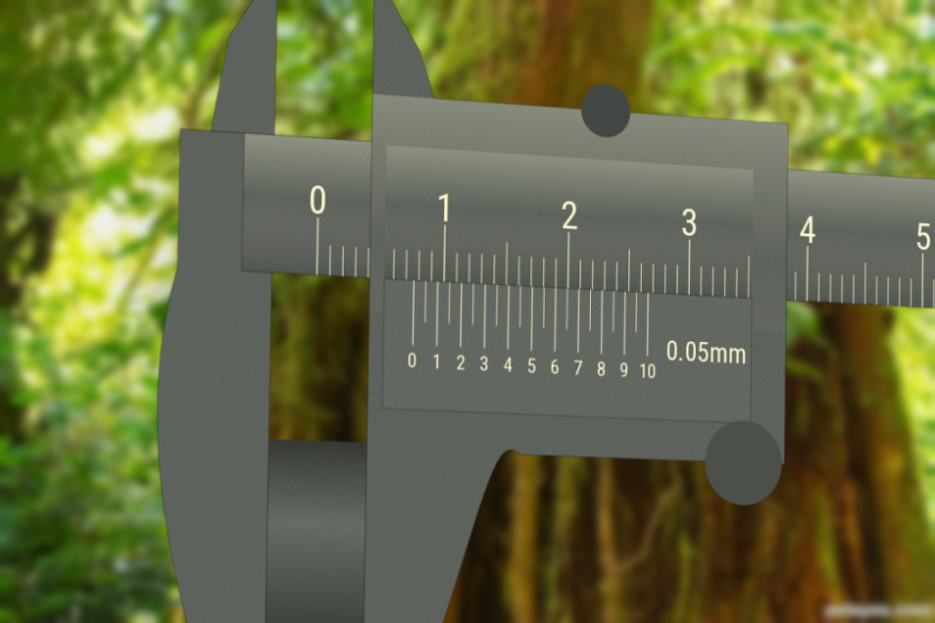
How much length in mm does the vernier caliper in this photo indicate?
7.6 mm
